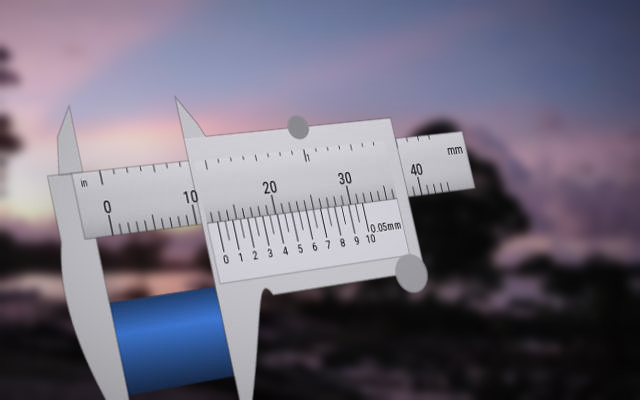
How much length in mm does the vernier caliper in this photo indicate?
12.6 mm
